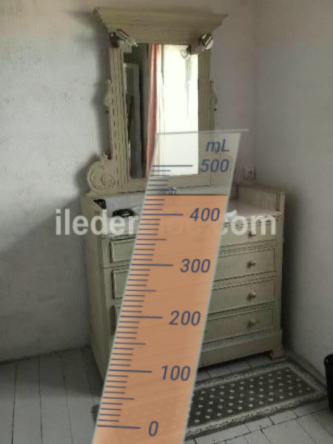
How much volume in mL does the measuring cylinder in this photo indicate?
440 mL
